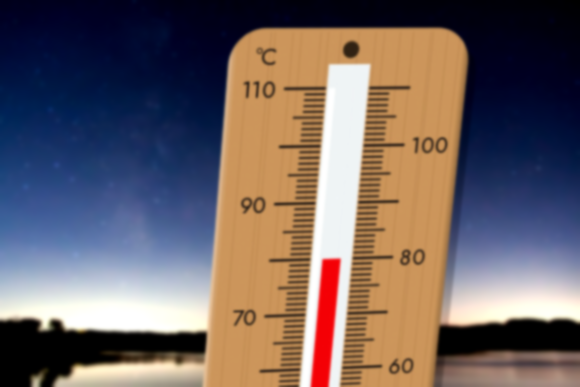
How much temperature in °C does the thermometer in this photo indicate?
80 °C
